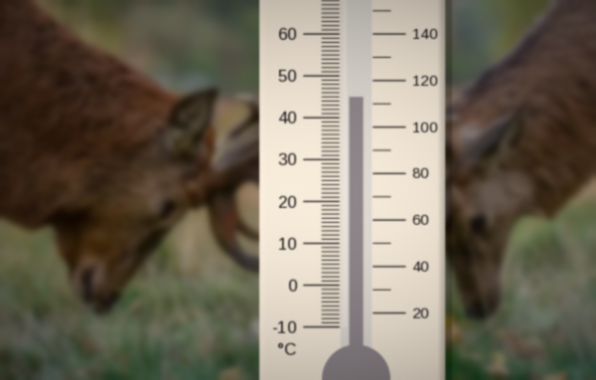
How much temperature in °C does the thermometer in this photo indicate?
45 °C
